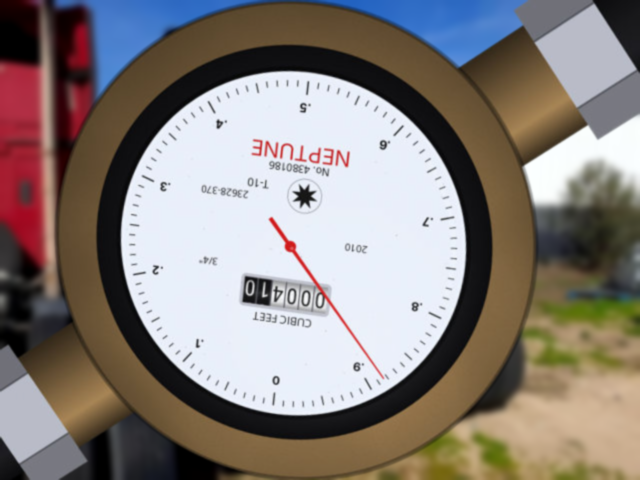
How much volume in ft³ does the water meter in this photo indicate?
409.88 ft³
